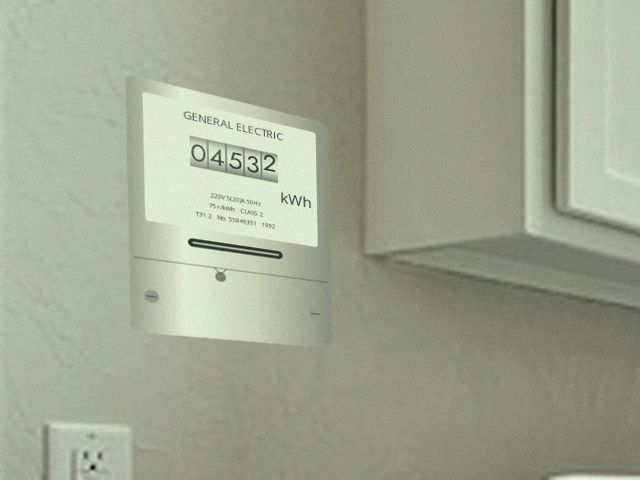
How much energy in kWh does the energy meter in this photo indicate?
4532 kWh
